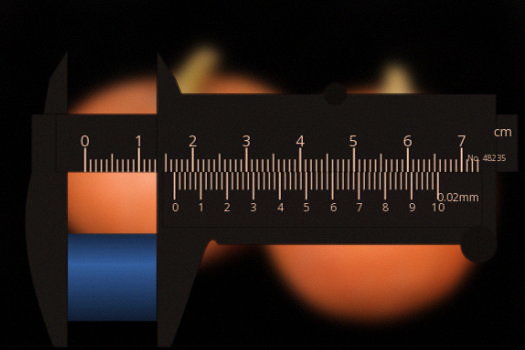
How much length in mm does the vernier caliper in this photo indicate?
16.6 mm
